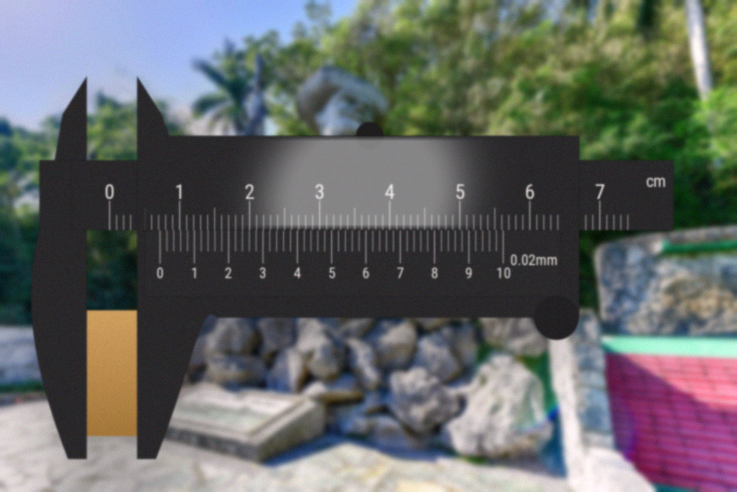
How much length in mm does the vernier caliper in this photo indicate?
7.2 mm
